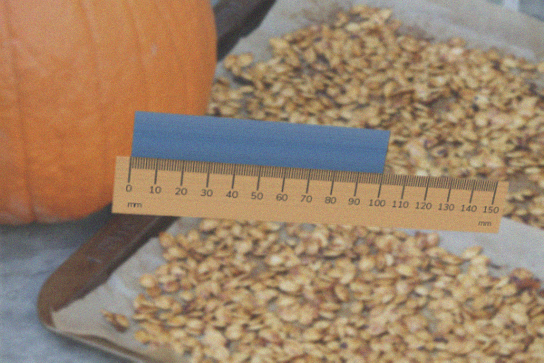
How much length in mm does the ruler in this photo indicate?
100 mm
